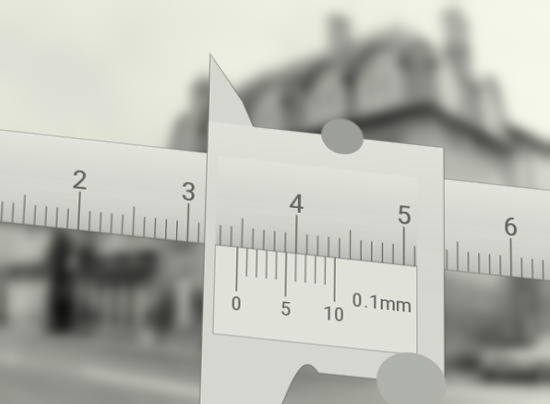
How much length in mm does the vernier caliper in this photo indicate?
34.6 mm
